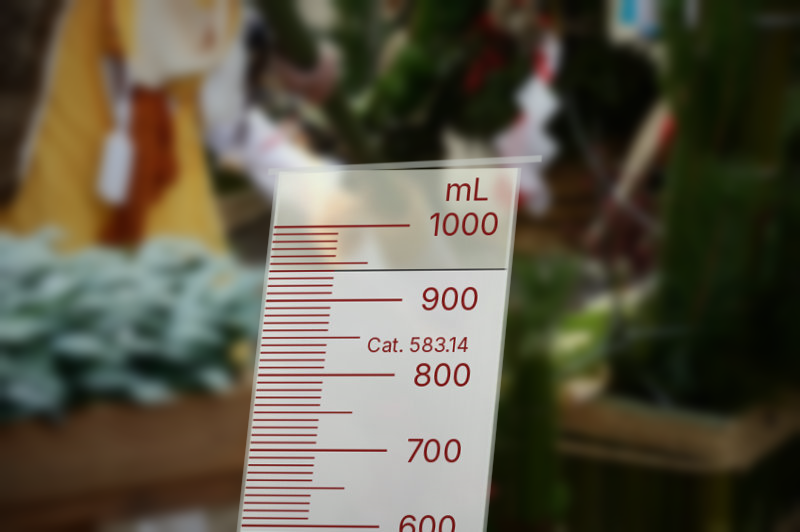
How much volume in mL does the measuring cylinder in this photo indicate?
940 mL
